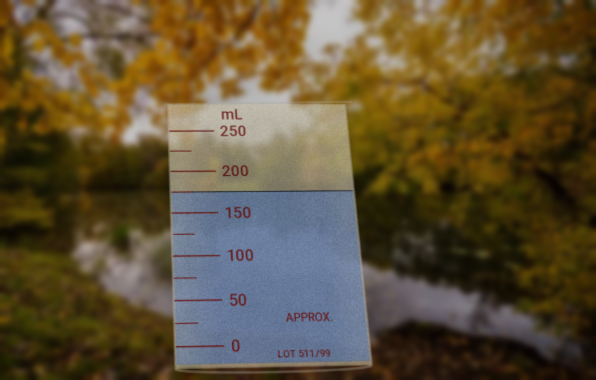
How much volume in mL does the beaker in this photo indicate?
175 mL
